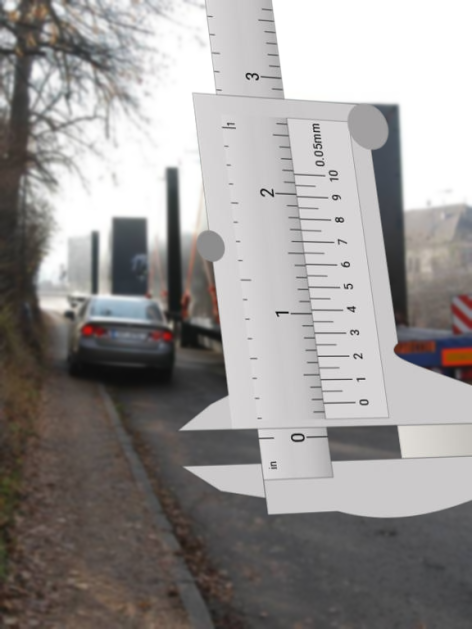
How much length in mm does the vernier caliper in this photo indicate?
2.7 mm
